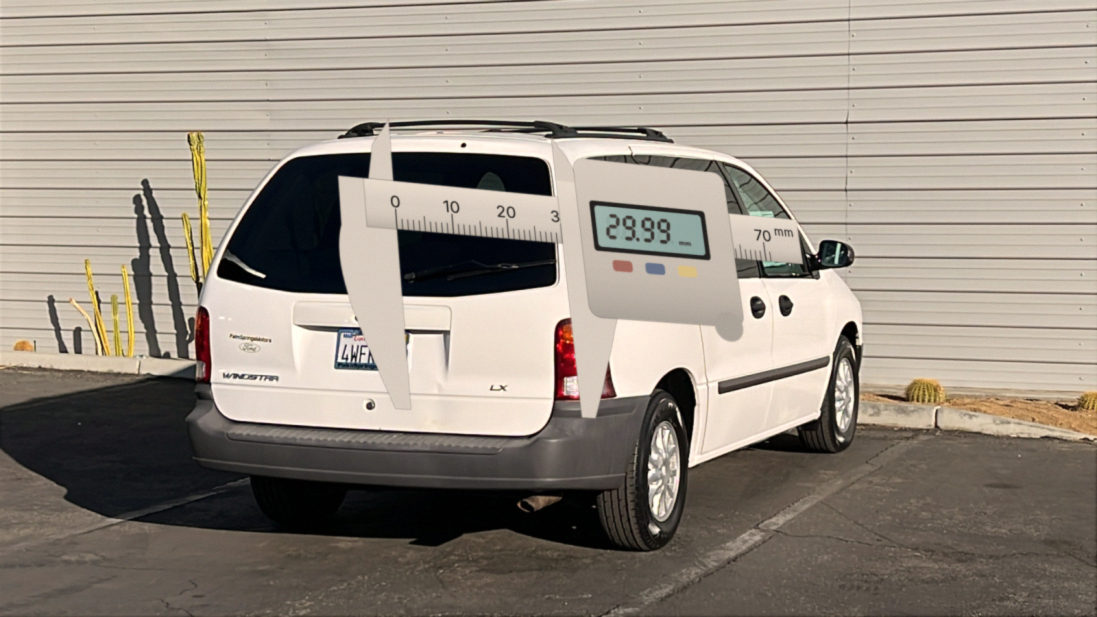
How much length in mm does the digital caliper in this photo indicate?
29.99 mm
